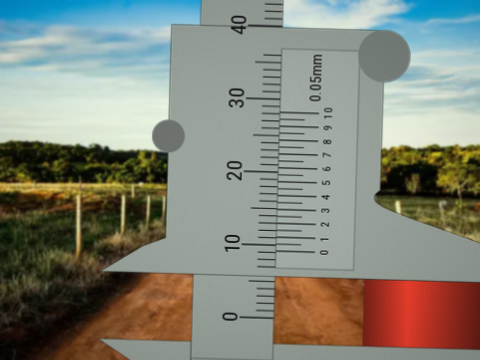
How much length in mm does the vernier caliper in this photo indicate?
9.2 mm
